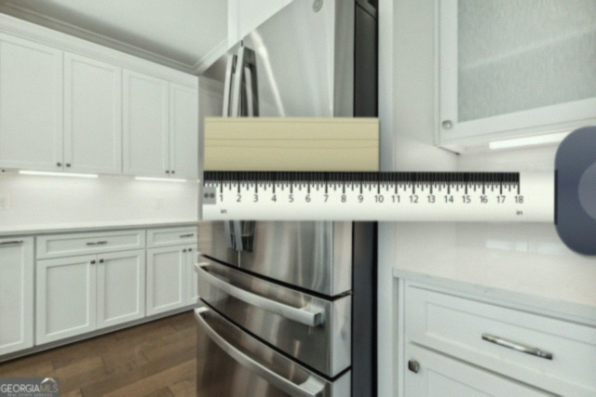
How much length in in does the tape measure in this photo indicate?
10 in
